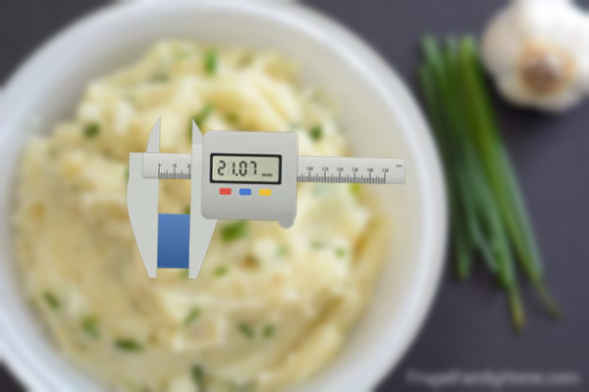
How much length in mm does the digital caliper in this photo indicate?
21.07 mm
